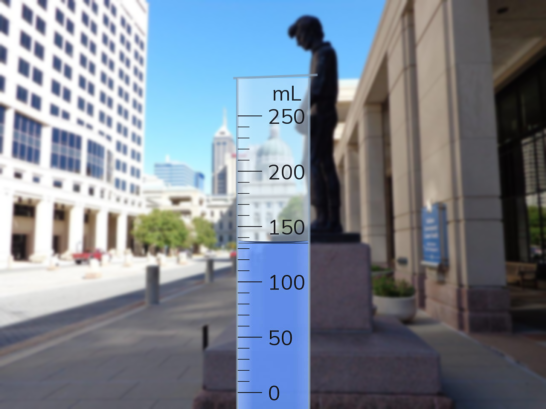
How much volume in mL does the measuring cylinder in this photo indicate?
135 mL
